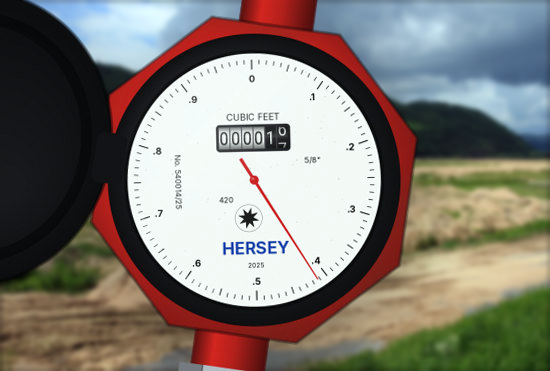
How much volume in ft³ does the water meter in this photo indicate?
16.41 ft³
